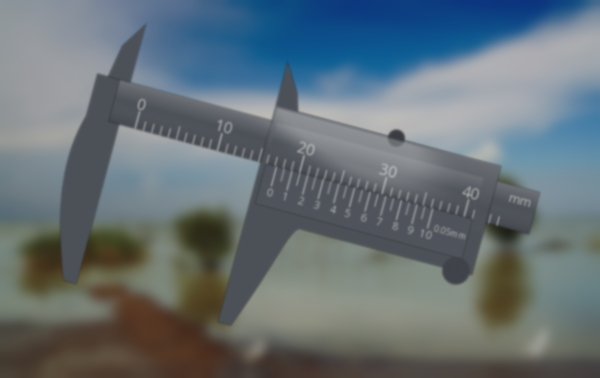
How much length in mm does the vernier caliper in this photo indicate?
17.2 mm
